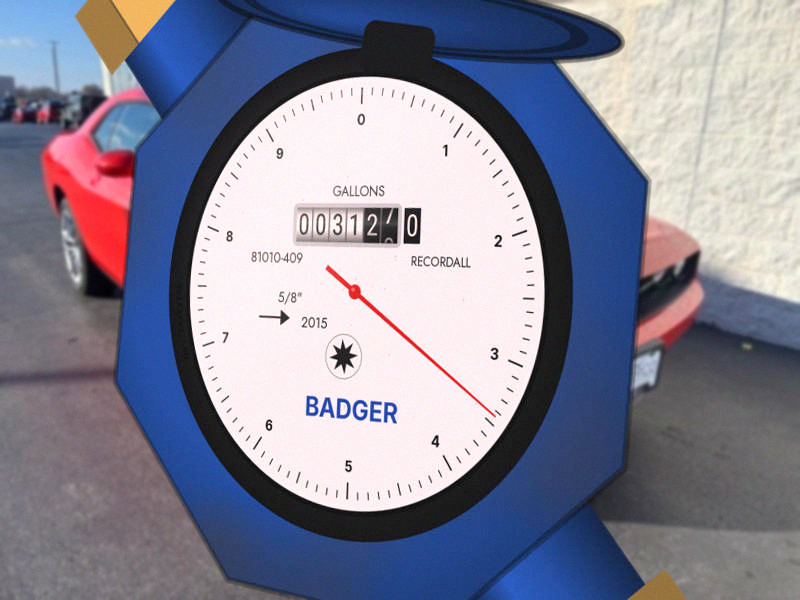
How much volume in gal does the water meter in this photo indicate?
31273.4 gal
